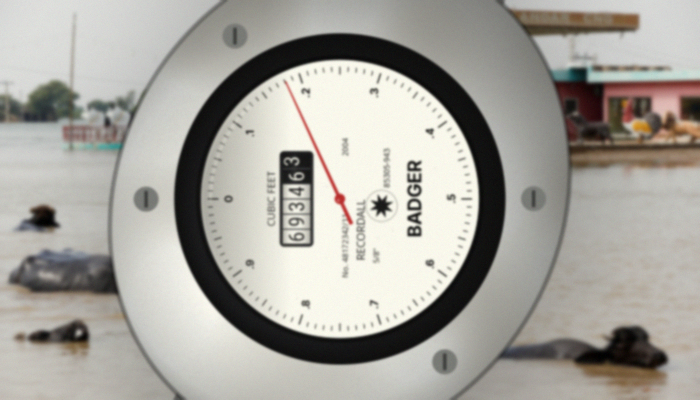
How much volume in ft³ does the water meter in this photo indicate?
693463.18 ft³
